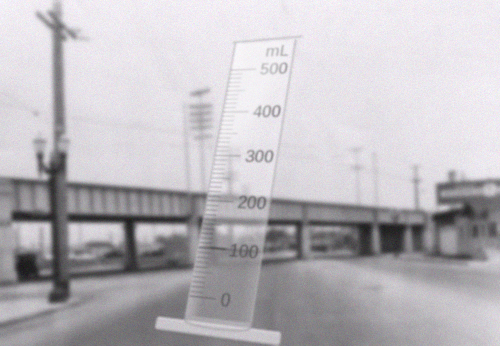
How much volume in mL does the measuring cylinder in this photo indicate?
100 mL
